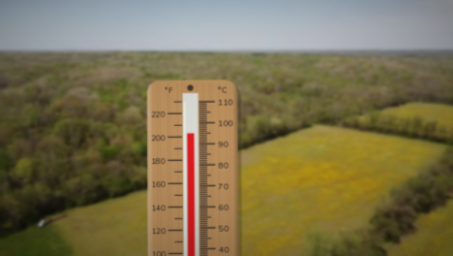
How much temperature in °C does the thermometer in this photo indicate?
95 °C
